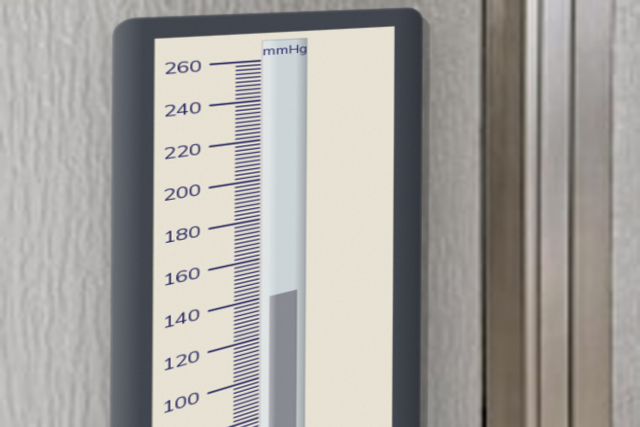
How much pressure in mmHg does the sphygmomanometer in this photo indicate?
140 mmHg
